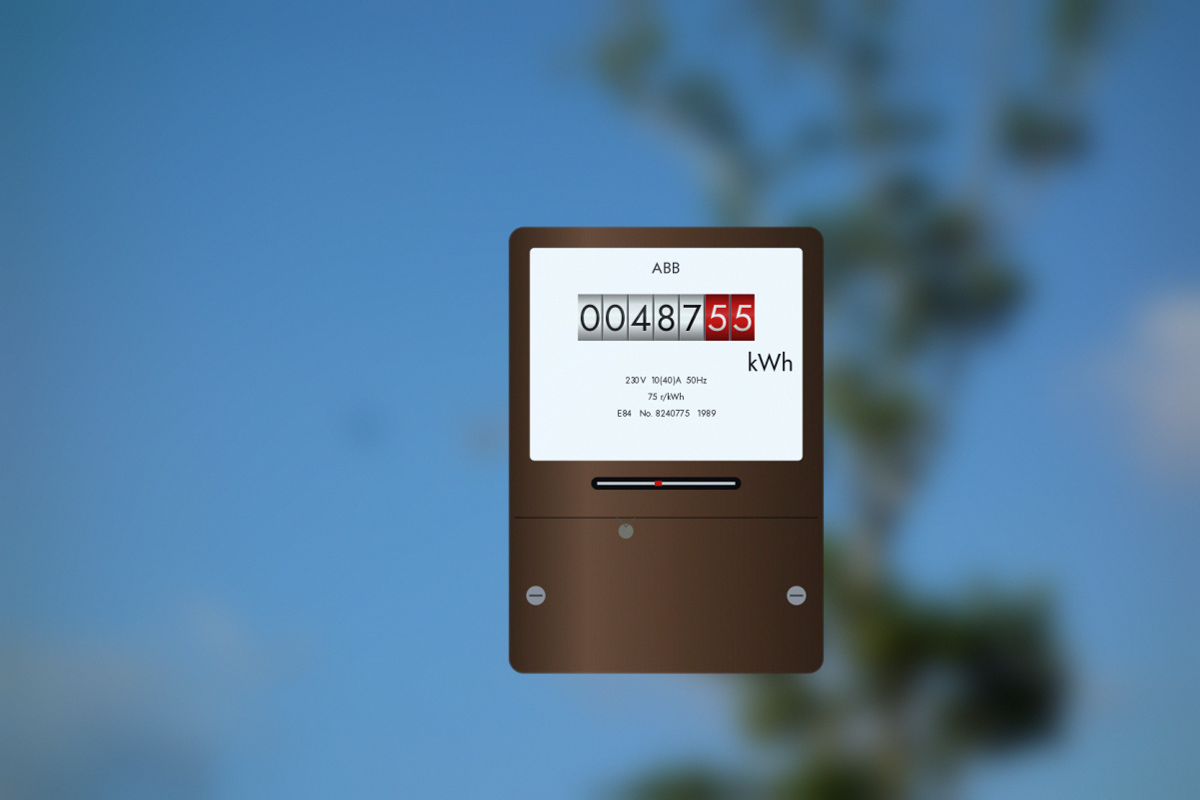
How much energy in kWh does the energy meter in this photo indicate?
487.55 kWh
